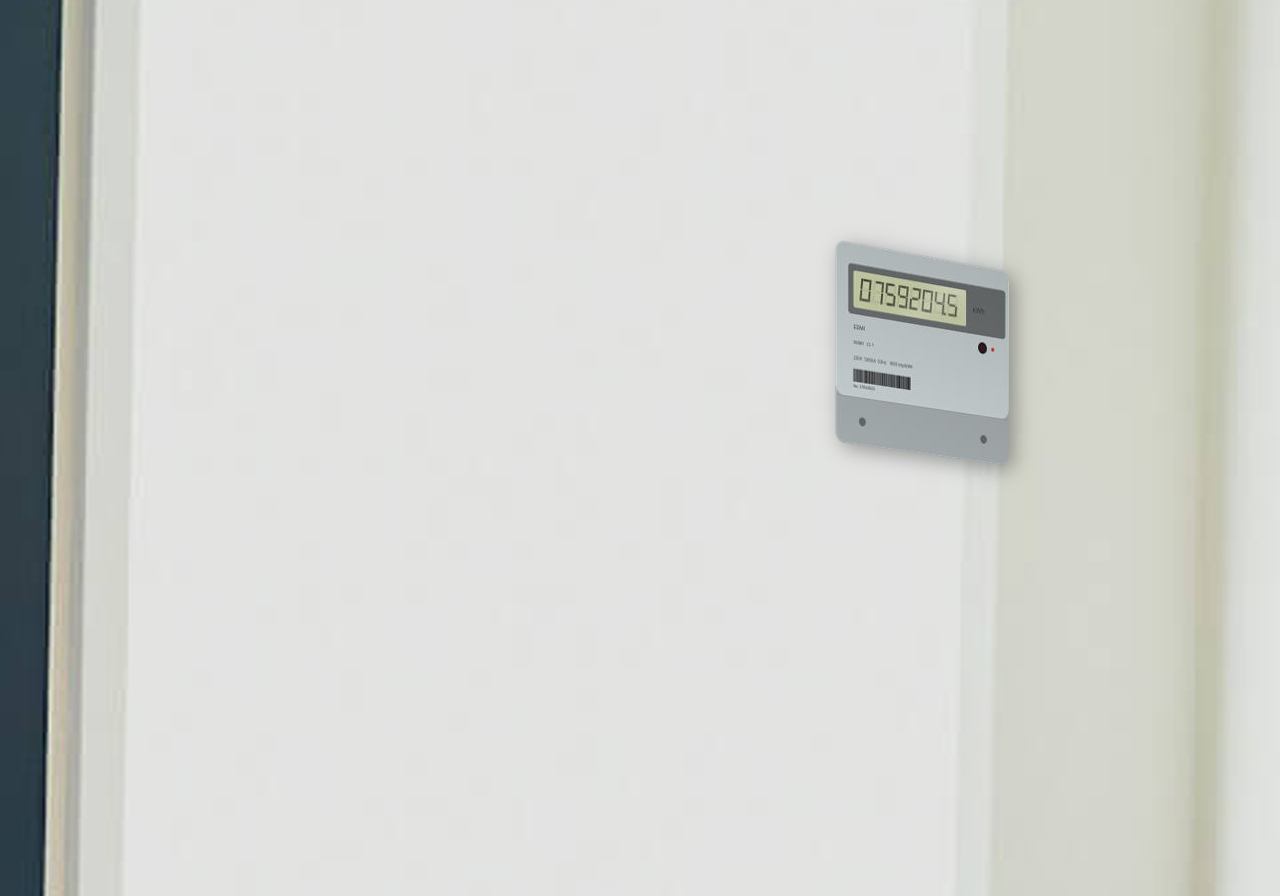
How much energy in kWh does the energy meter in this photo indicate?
759204.5 kWh
